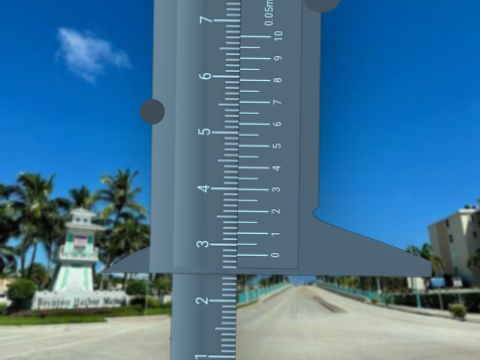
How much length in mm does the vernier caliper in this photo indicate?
28.2 mm
